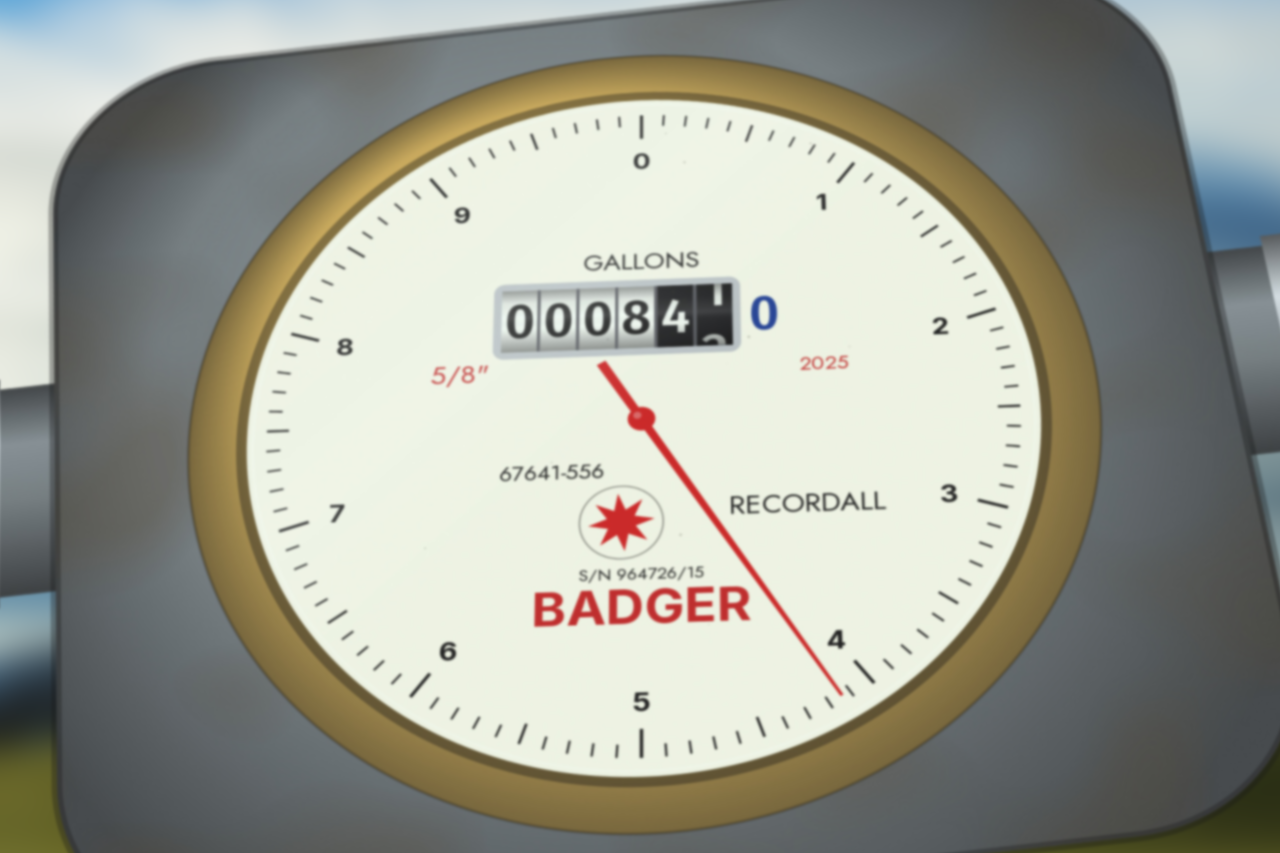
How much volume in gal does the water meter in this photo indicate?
8414.1 gal
